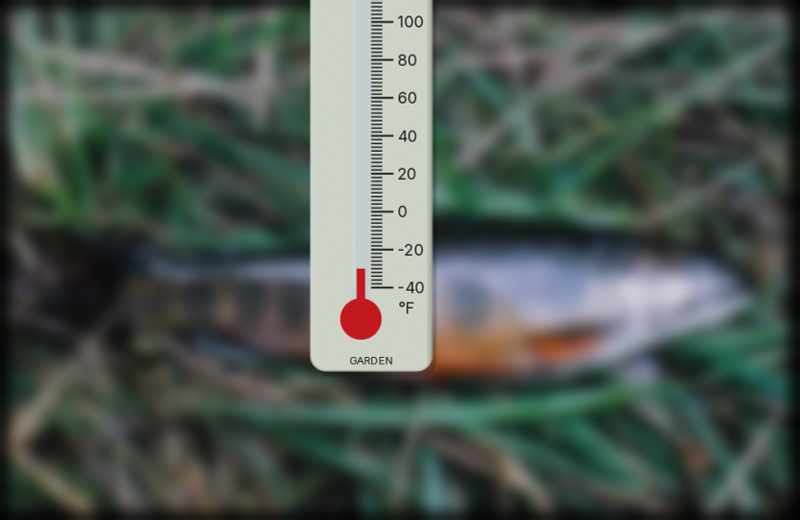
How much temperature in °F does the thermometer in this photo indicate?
-30 °F
